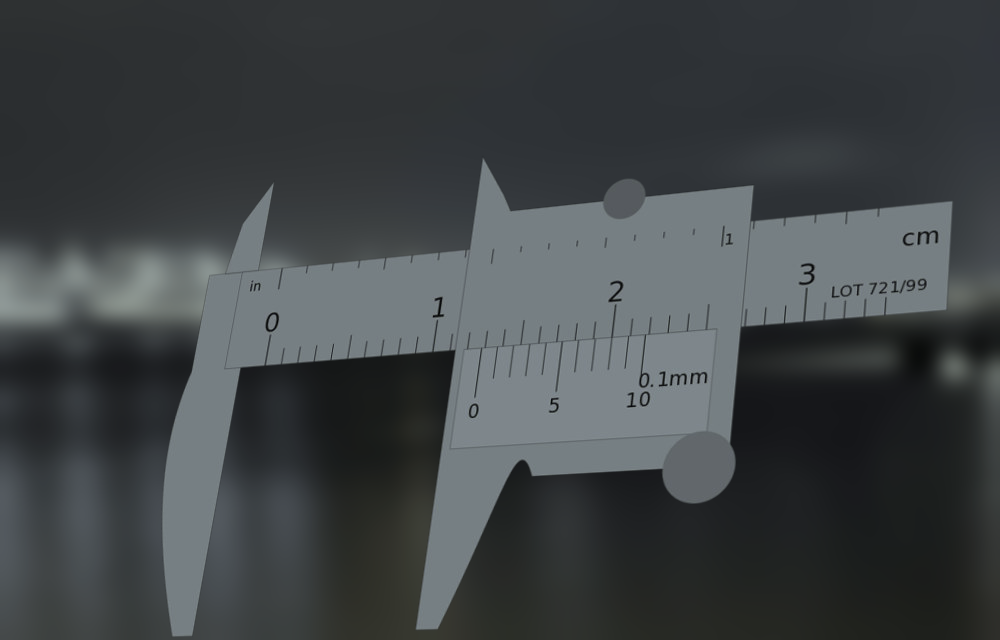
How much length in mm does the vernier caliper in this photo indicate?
12.8 mm
